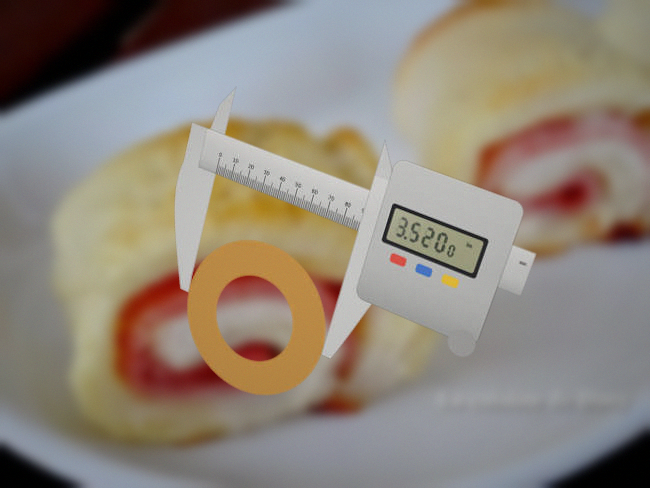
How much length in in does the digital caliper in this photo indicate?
3.5200 in
